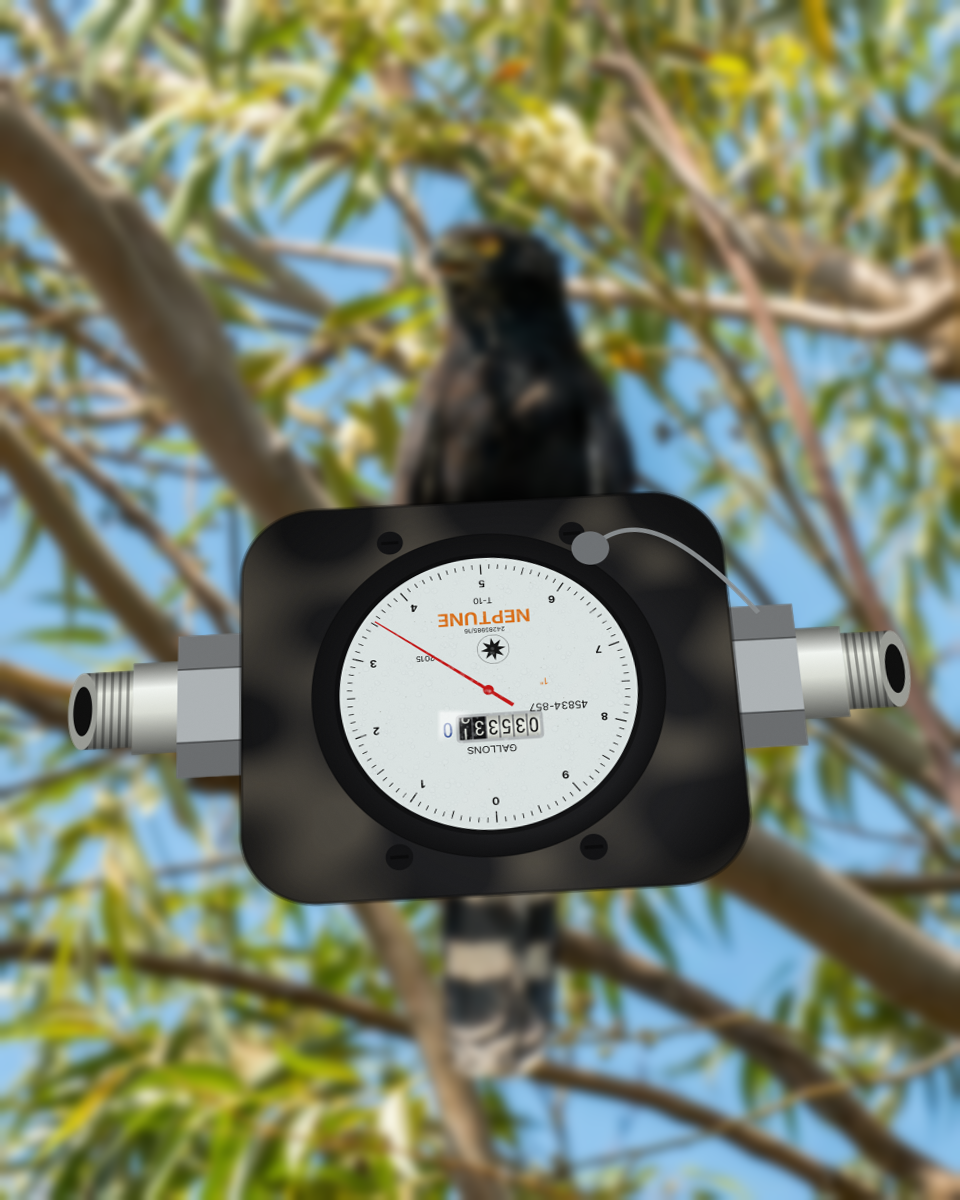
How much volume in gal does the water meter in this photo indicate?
353313.5 gal
